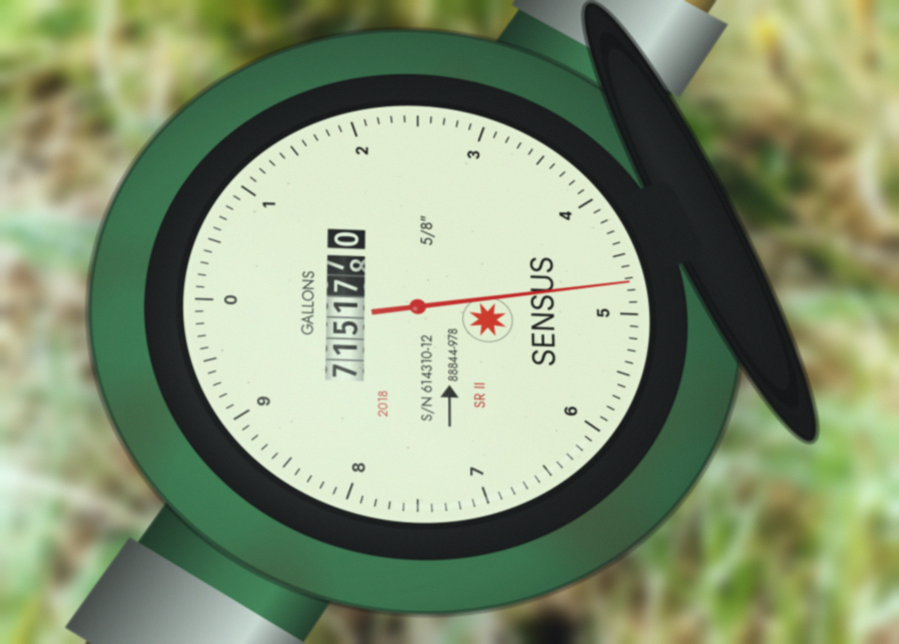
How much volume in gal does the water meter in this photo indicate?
7151774.7 gal
